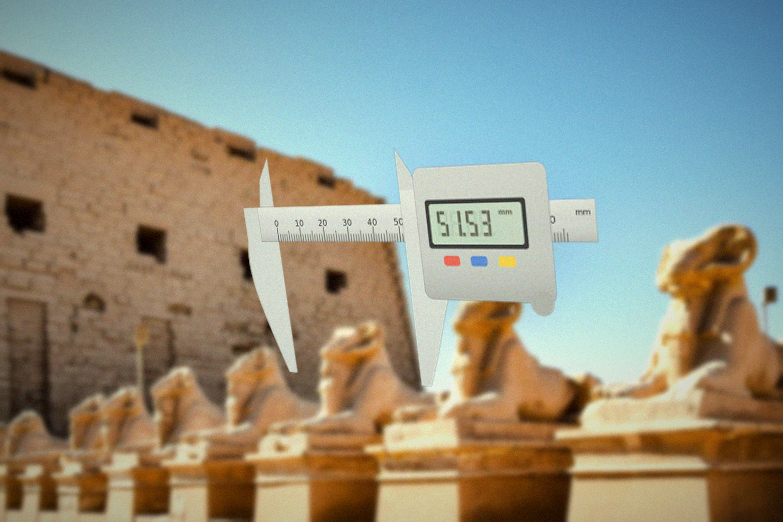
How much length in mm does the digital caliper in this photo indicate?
51.53 mm
